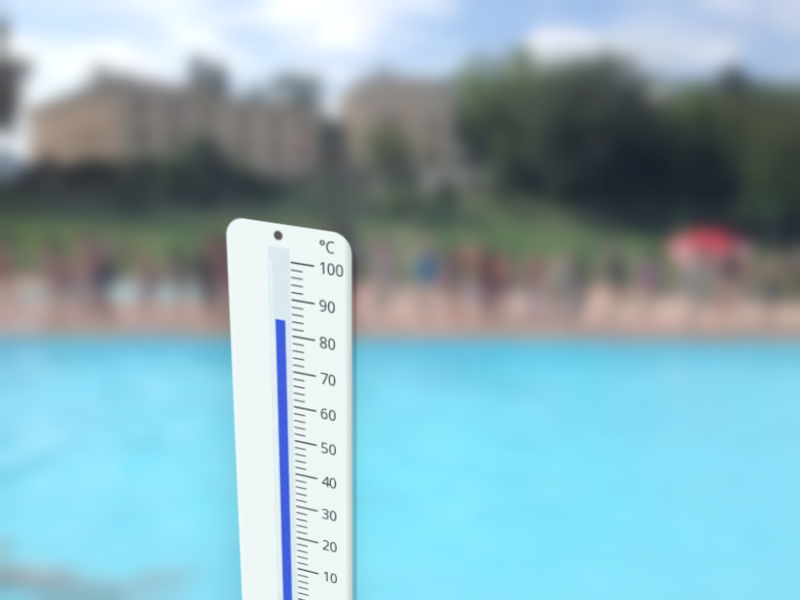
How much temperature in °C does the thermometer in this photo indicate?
84 °C
